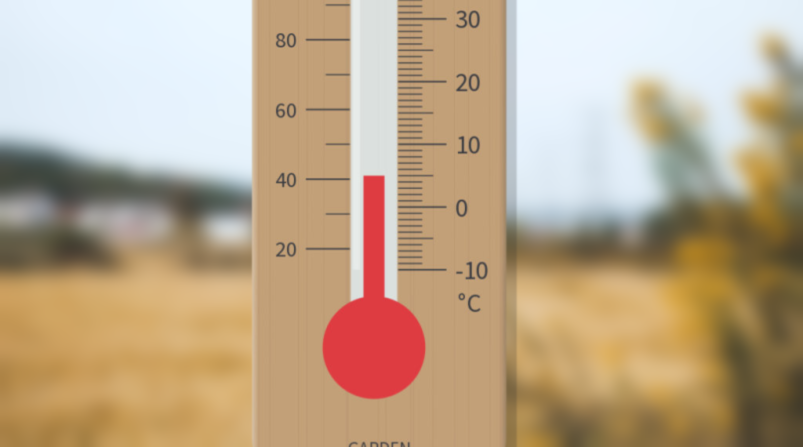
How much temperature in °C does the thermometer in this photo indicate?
5 °C
